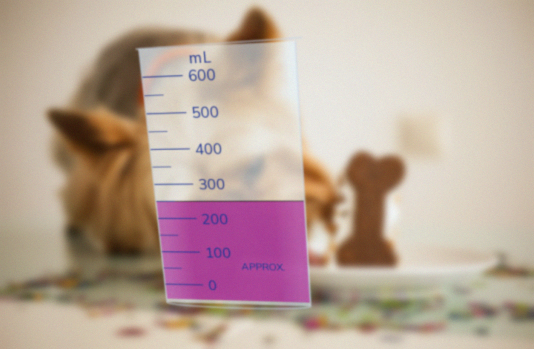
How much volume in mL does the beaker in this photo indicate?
250 mL
